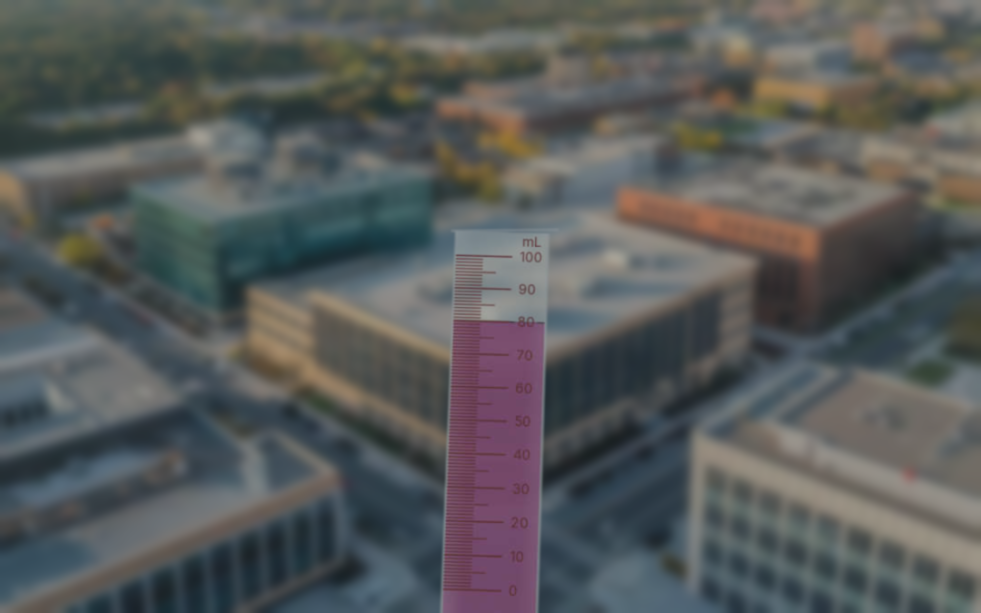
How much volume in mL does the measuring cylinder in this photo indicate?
80 mL
